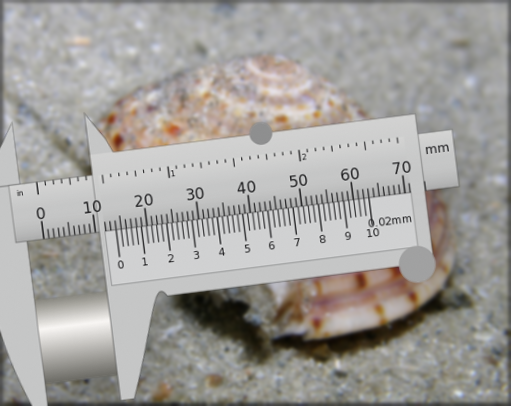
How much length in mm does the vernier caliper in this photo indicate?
14.0 mm
